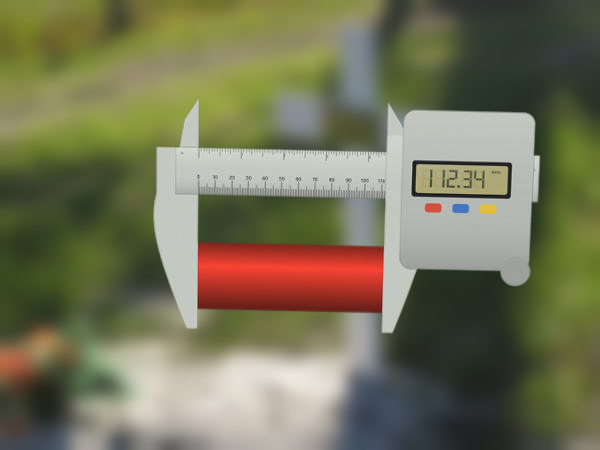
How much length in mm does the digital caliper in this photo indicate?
112.34 mm
